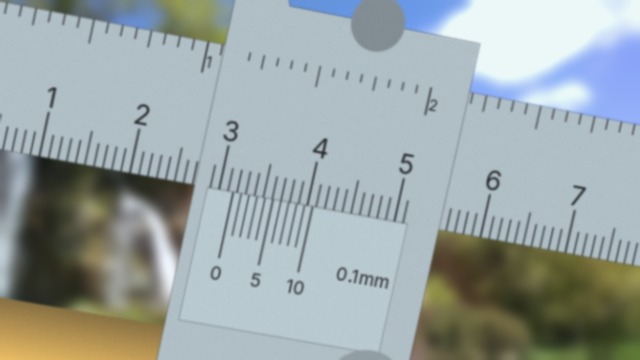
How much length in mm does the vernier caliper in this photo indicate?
31.6 mm
